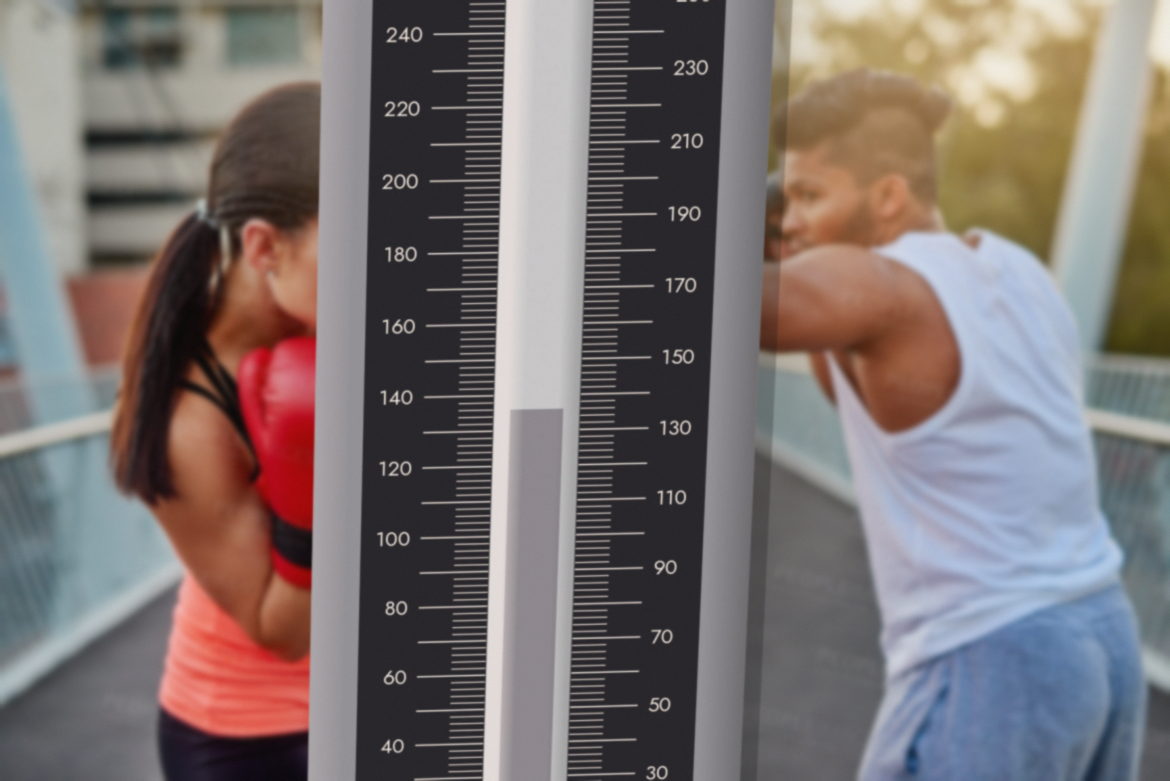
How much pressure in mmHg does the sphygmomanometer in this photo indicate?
136 mmHg
